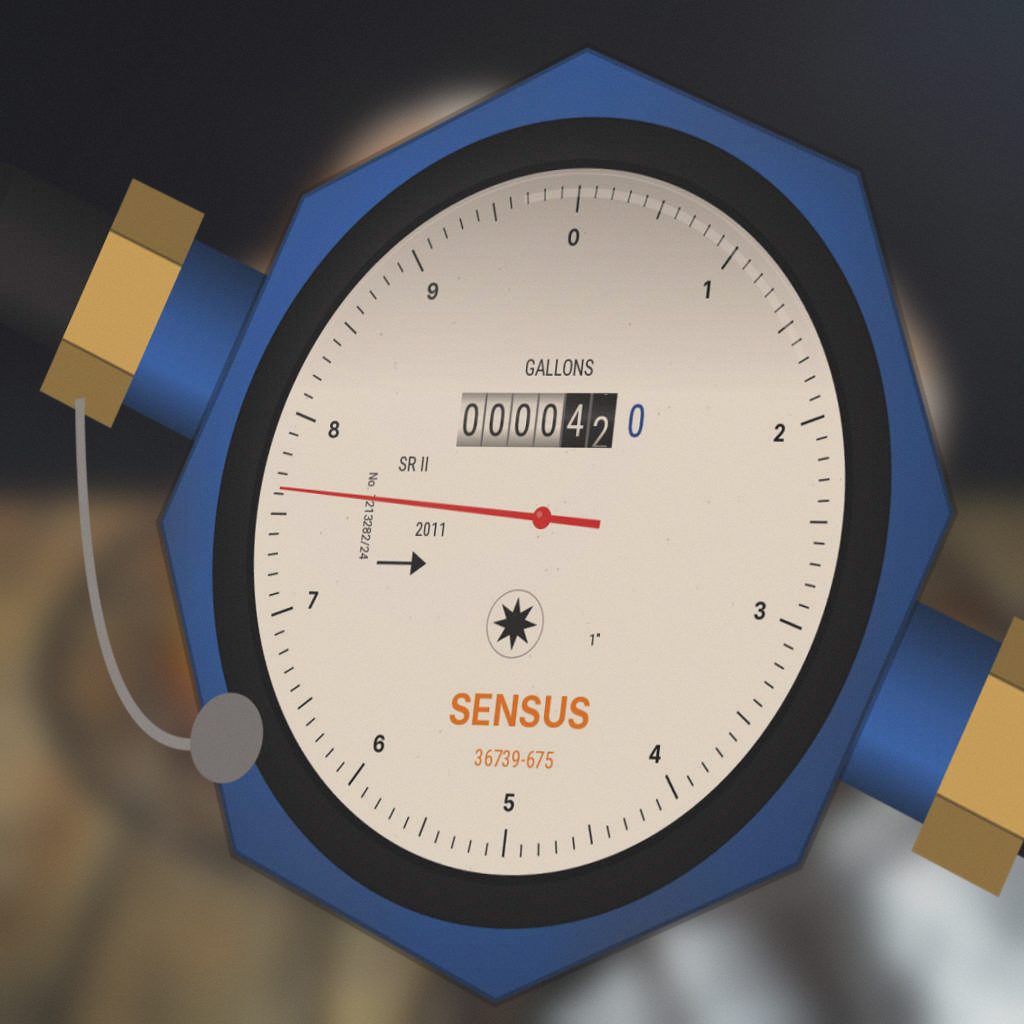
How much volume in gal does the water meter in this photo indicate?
417.6 gal
